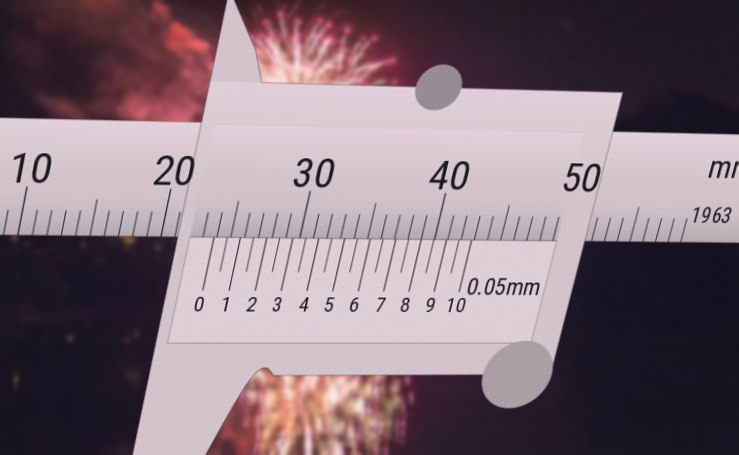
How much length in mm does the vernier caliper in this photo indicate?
23.8 mm
